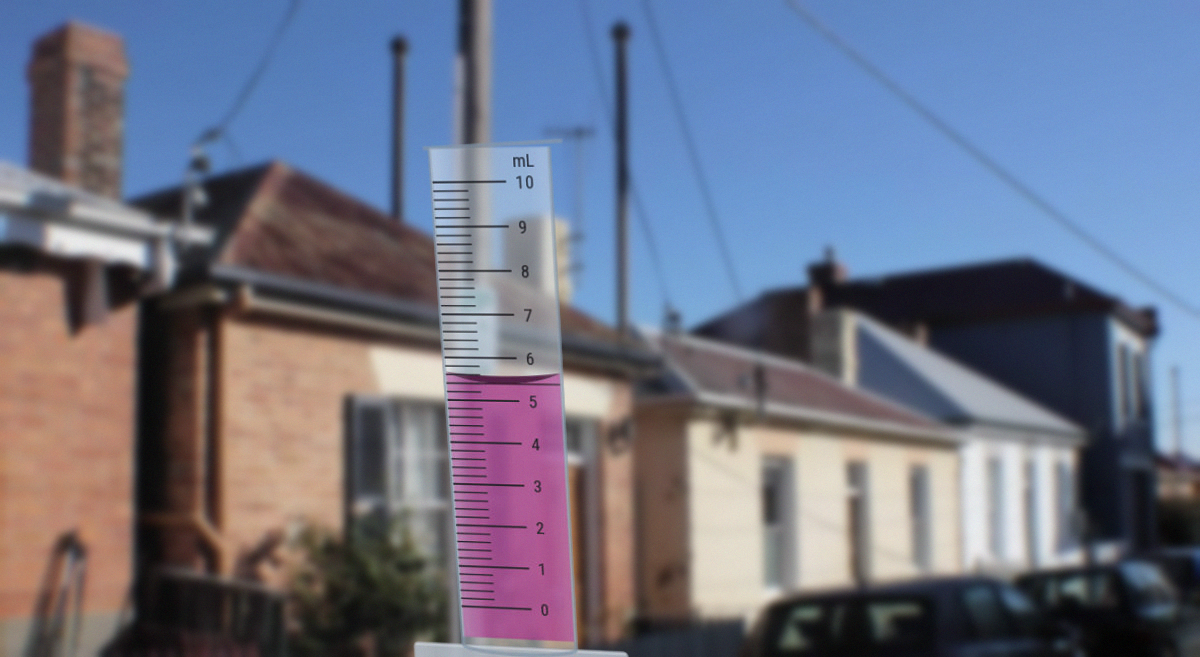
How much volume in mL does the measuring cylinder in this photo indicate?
5.4 mL
